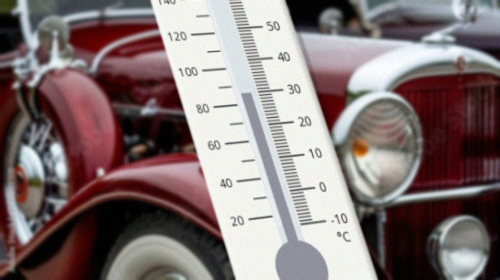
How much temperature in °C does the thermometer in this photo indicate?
30 °C
